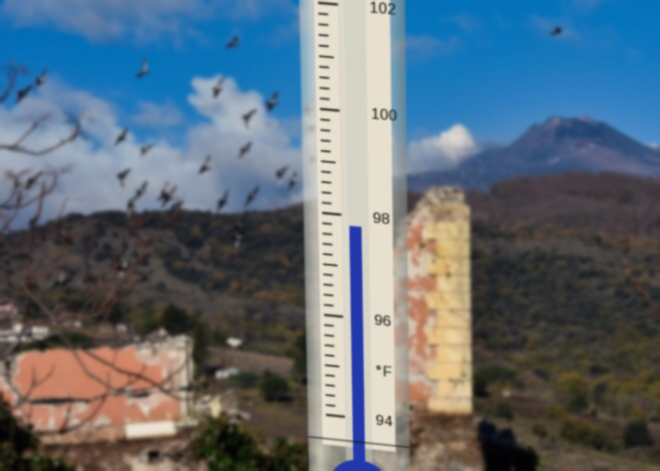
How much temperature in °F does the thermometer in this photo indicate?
97.8 °F
